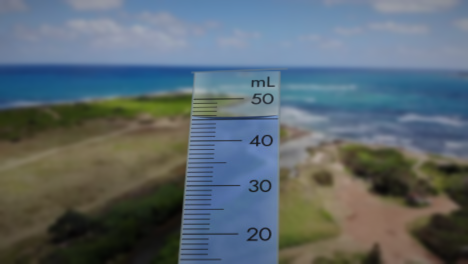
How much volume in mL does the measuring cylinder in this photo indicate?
45 mL
